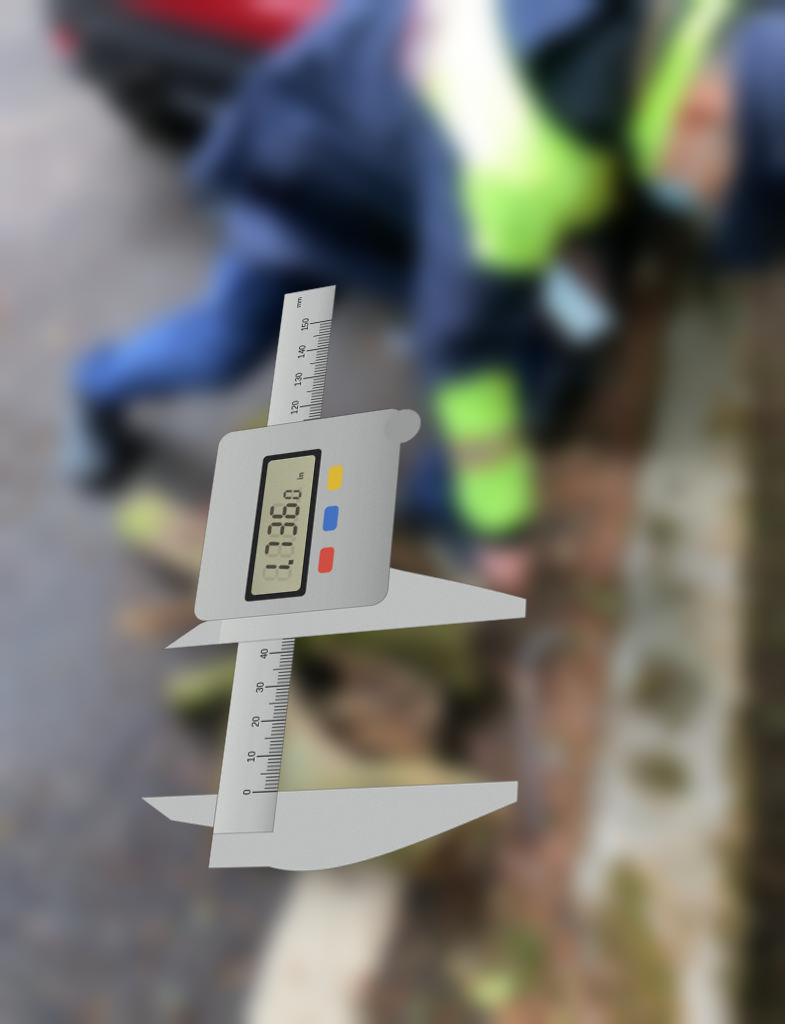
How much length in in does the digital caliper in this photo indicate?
1.7360 in
